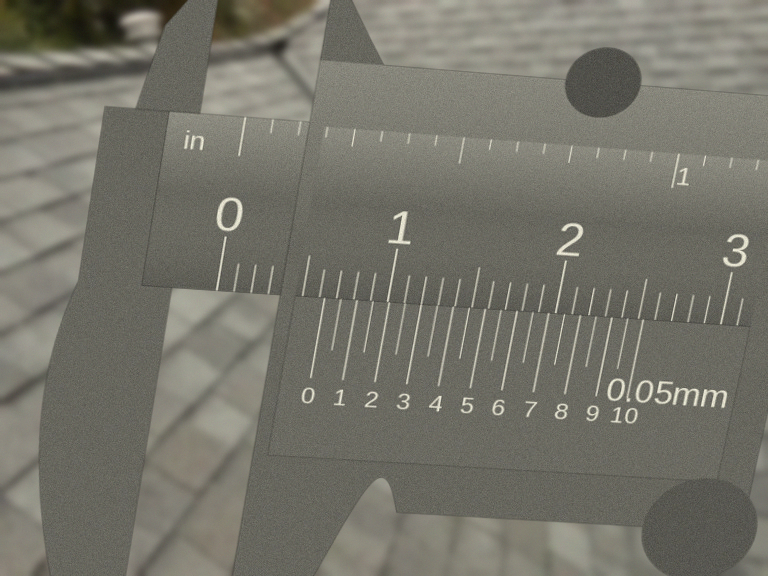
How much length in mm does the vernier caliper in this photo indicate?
6.3 mm
